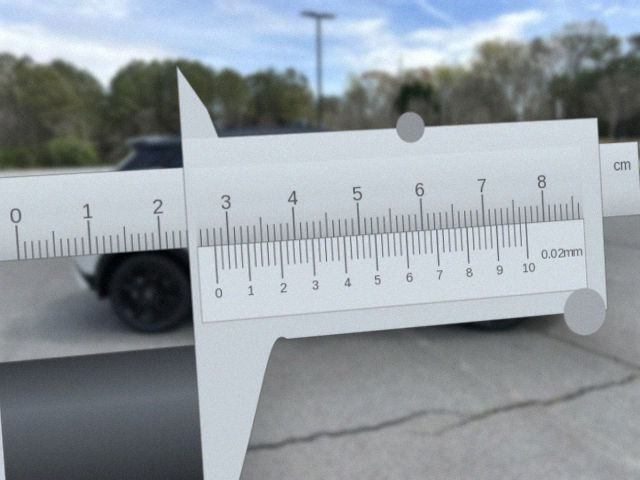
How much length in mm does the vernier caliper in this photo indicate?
28.0 mm
